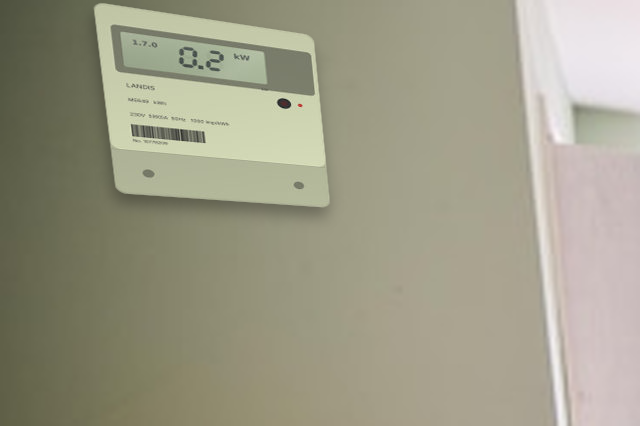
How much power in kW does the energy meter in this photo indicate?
0.2 kW
